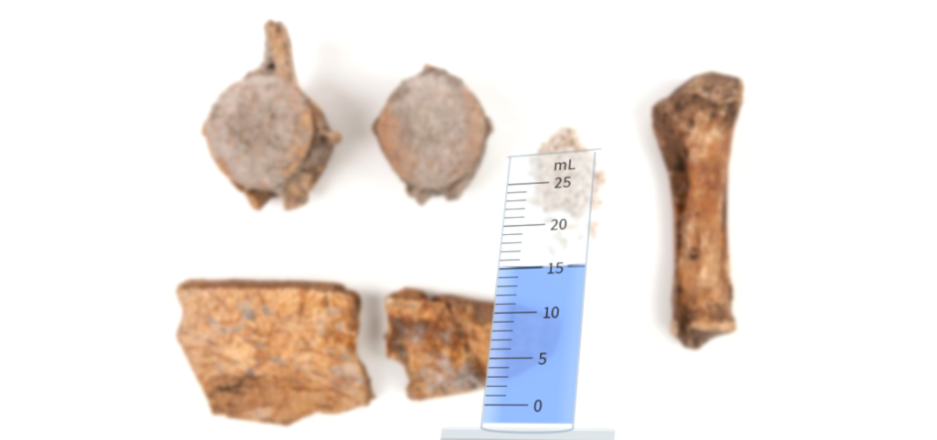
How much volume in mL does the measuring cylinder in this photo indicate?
15 mL
